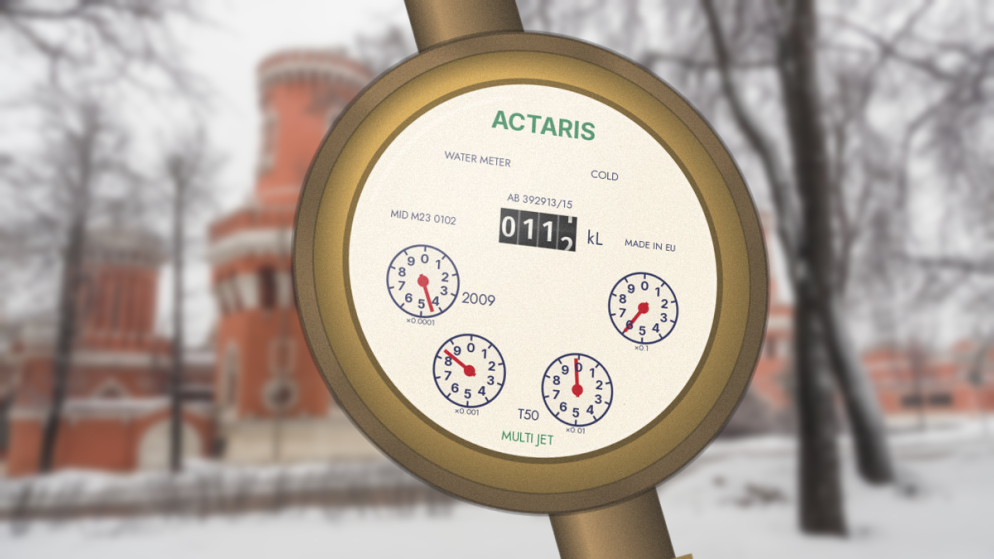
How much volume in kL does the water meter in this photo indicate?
111.5984 kL
